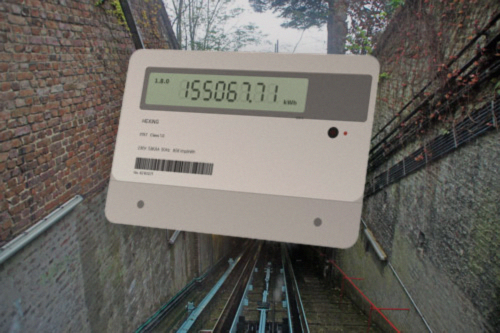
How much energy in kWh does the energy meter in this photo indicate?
155067.71 kWh
